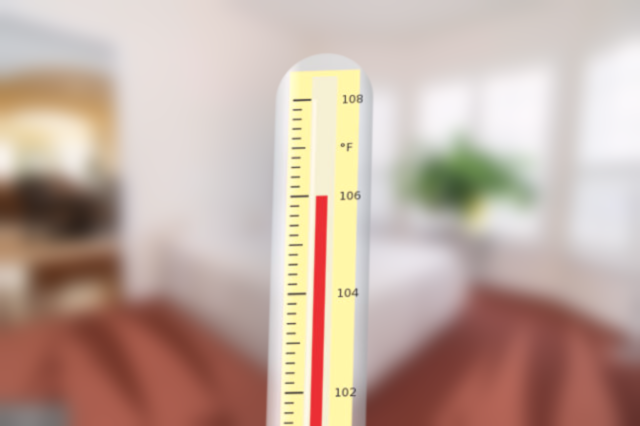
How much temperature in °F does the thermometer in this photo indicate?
106 °F
